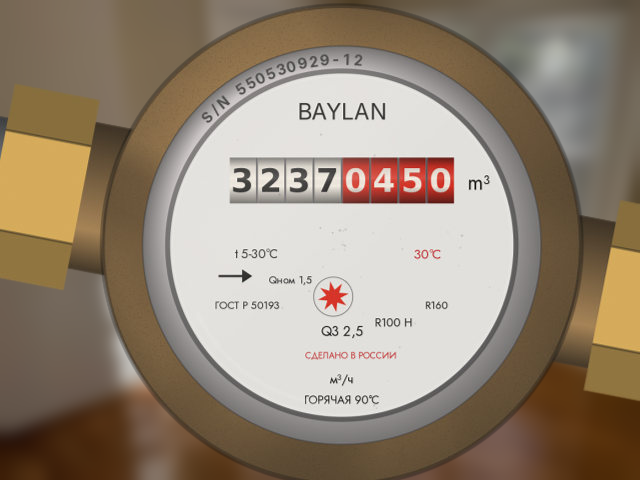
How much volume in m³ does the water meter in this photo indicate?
3237.0450 m³
